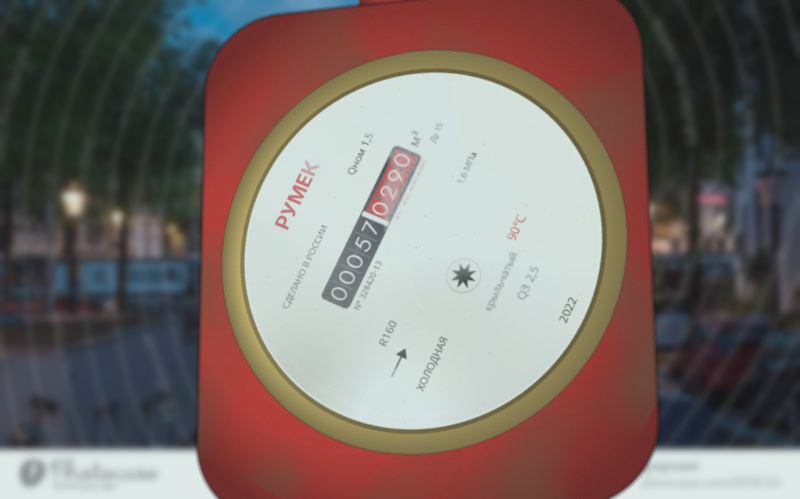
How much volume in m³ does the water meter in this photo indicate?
57.0290 m³
